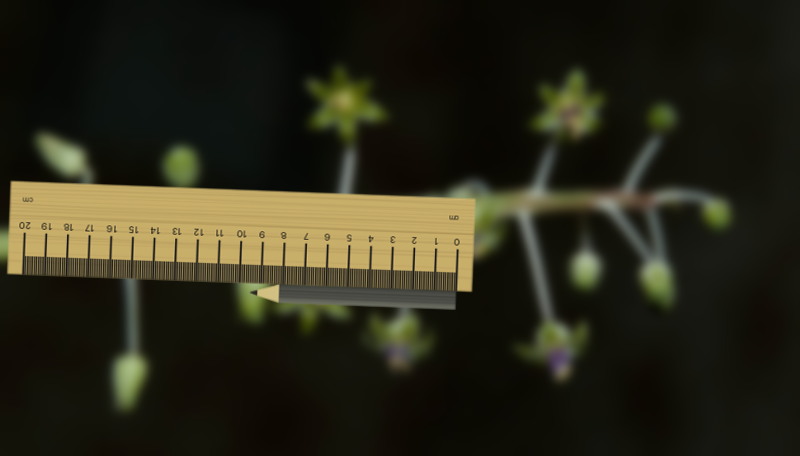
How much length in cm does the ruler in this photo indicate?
9.5 cm
